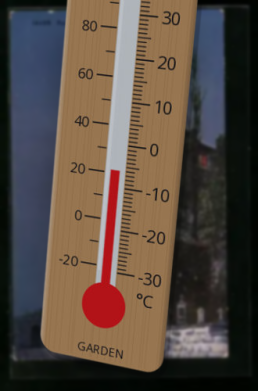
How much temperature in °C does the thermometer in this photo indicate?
-6 °C
